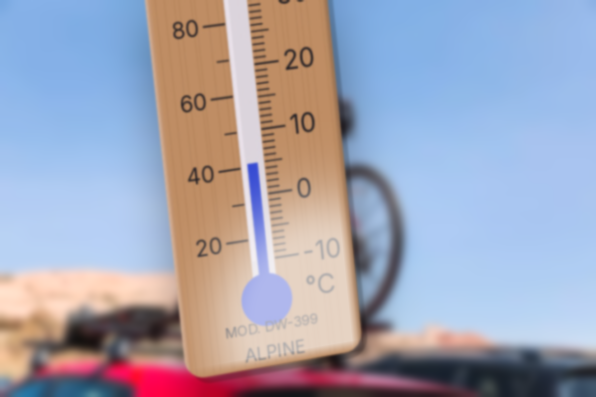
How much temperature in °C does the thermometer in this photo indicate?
5 °C
